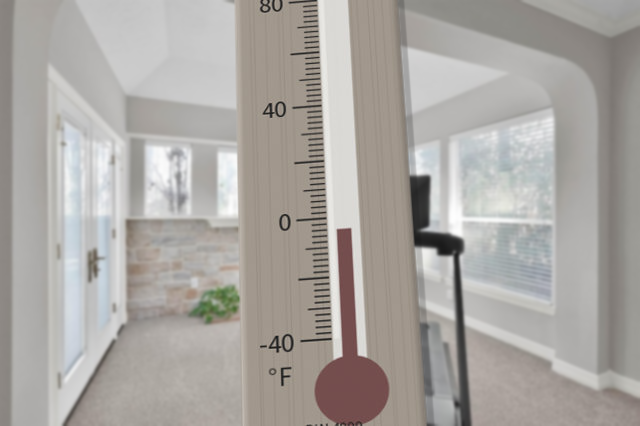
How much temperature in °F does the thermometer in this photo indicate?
-4 °F
